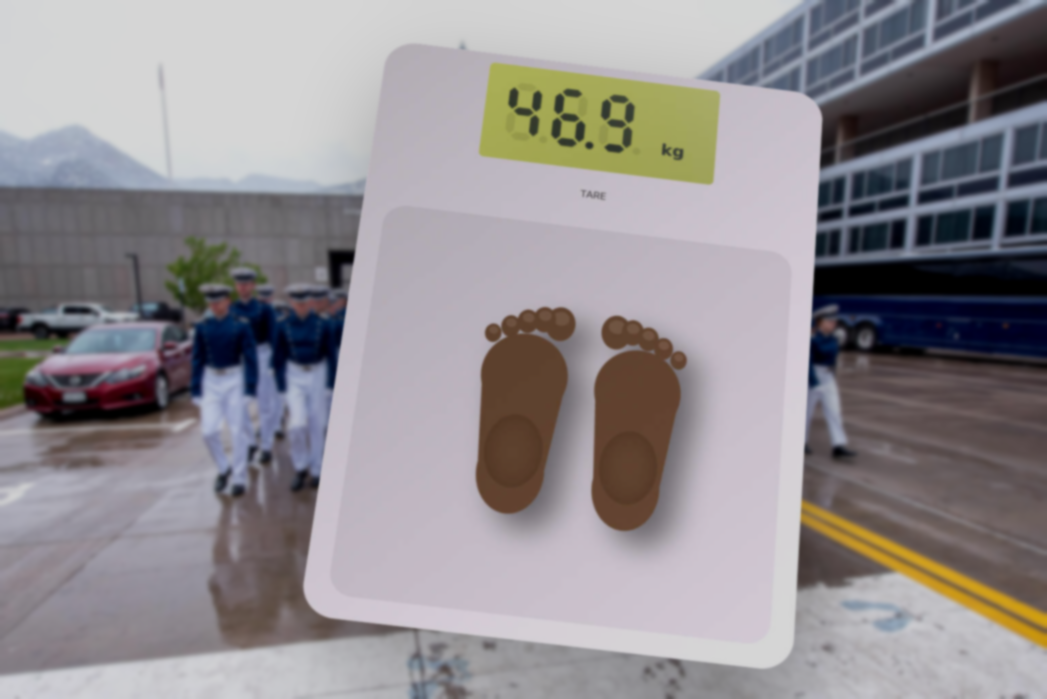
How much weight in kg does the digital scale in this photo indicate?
46.9 kg
